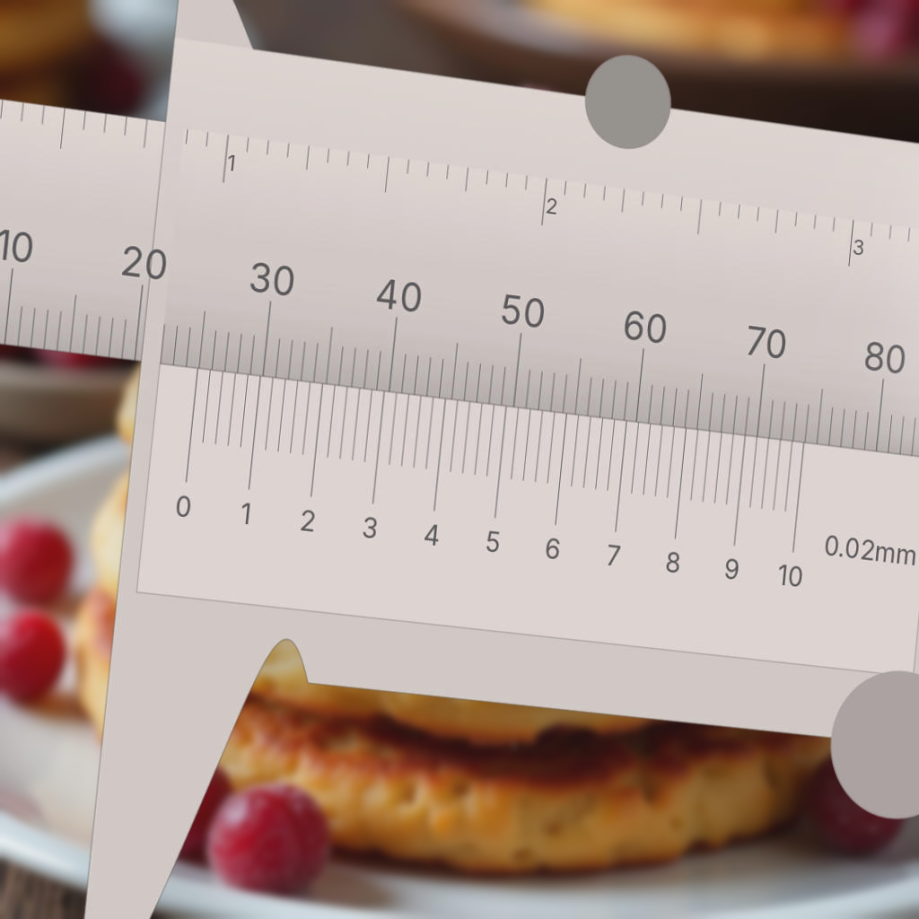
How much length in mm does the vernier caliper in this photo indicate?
24.9 mm
